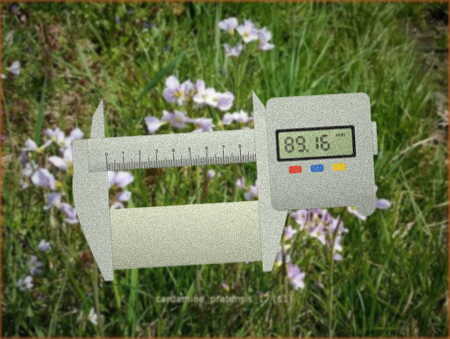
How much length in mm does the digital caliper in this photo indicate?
89.16 mm
